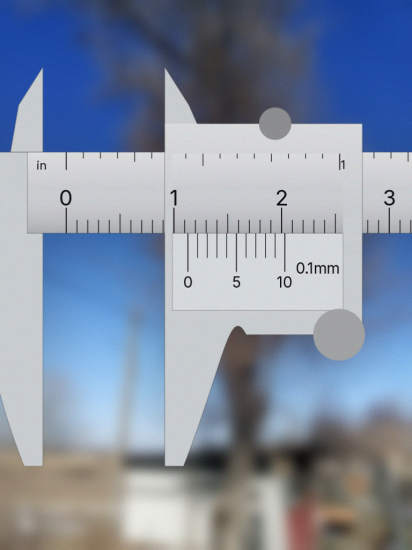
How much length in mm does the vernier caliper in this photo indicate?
11.3 mm
